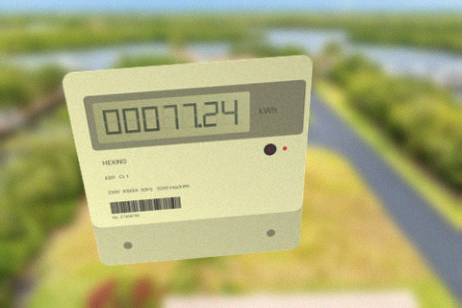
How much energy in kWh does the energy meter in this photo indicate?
77.24 kWh
